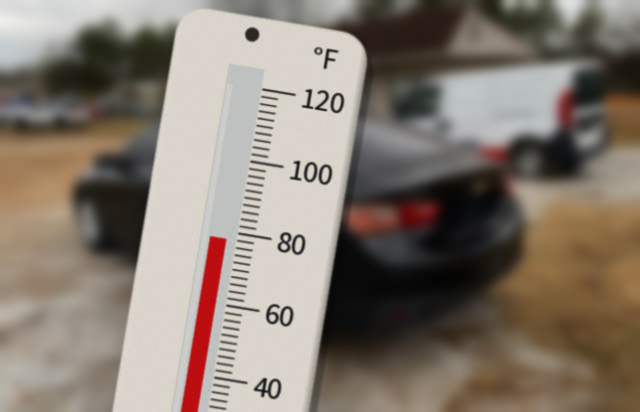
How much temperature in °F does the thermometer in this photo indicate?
78 °F
